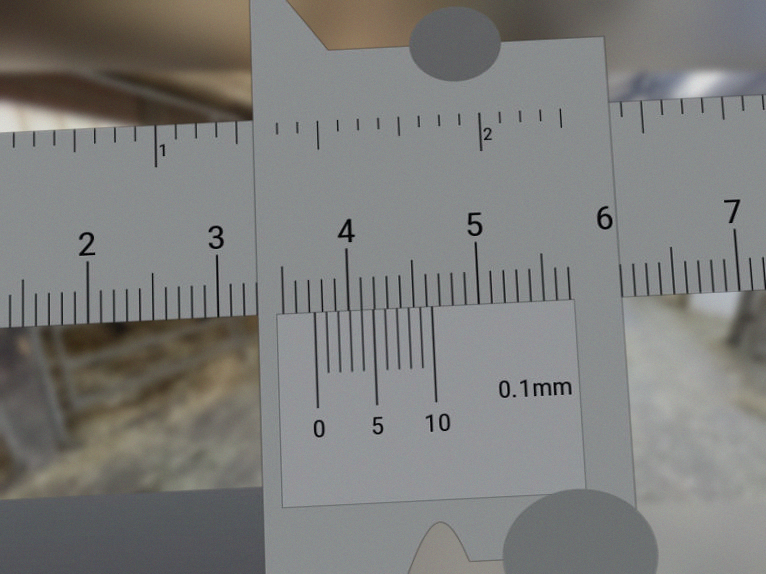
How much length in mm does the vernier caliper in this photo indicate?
37.4 mm
